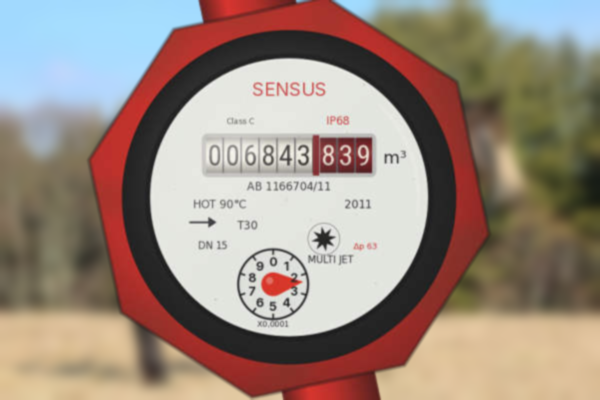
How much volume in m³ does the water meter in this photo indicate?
6843.8392 m³
